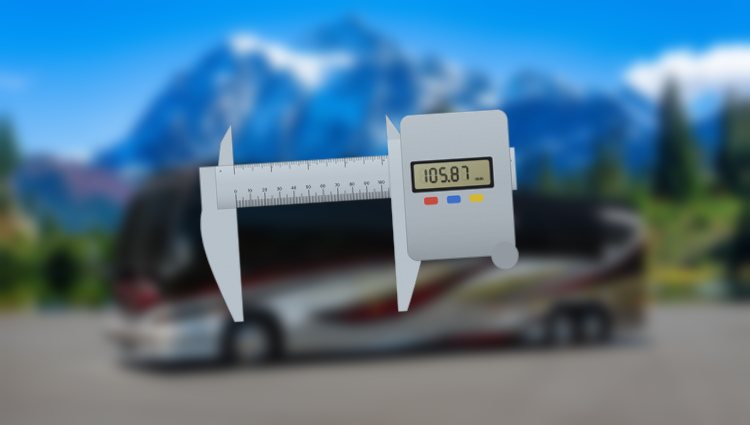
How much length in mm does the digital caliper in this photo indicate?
105.87 mm
